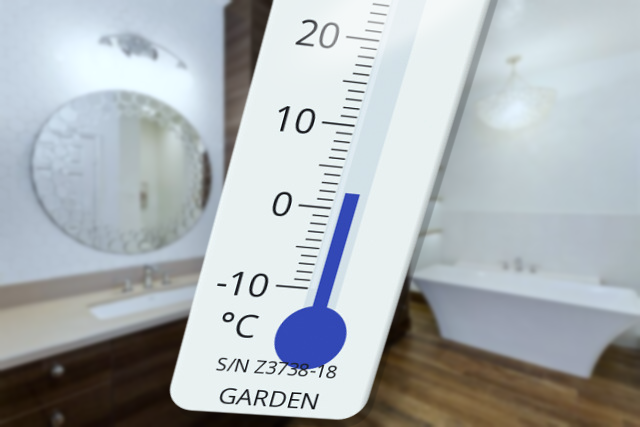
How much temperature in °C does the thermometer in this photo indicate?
2 °C
